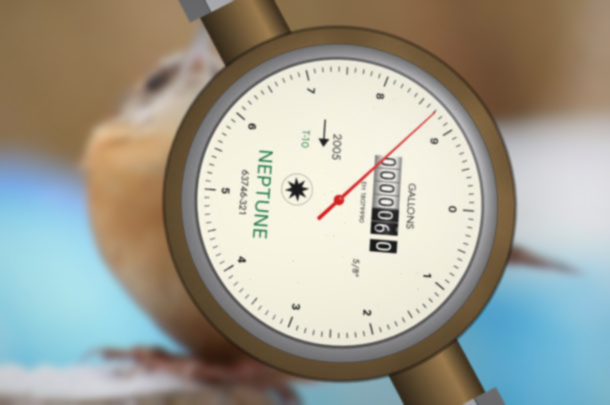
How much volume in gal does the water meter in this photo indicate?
58.7 gal
